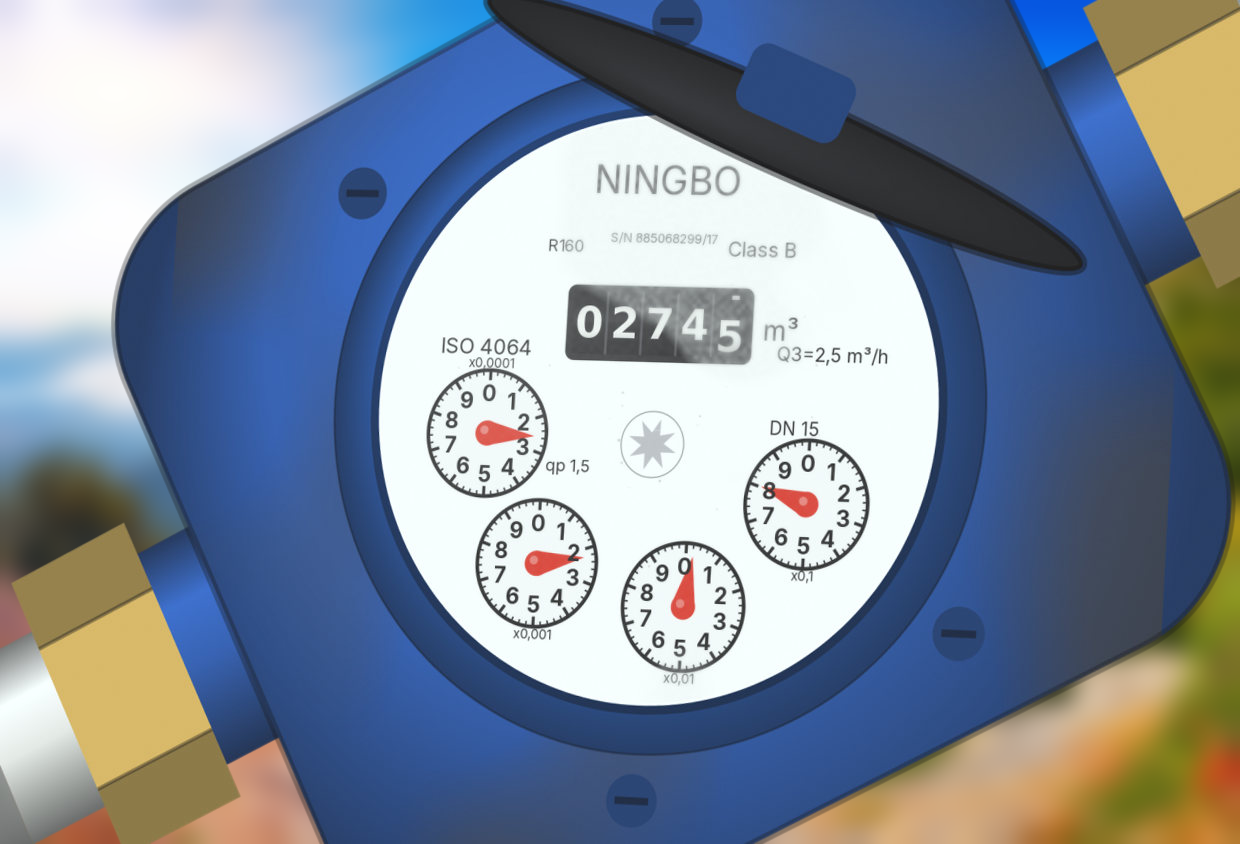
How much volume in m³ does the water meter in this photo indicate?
2744.8022 m³
